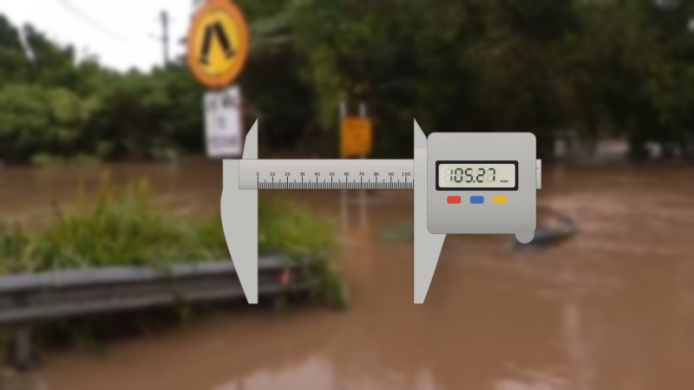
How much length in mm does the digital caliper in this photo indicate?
105.27 mm
